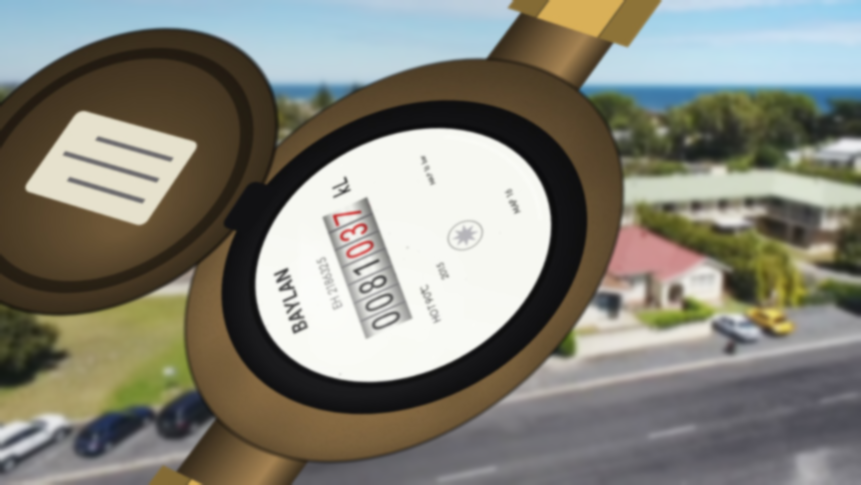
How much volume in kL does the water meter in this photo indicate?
81.037 kL
